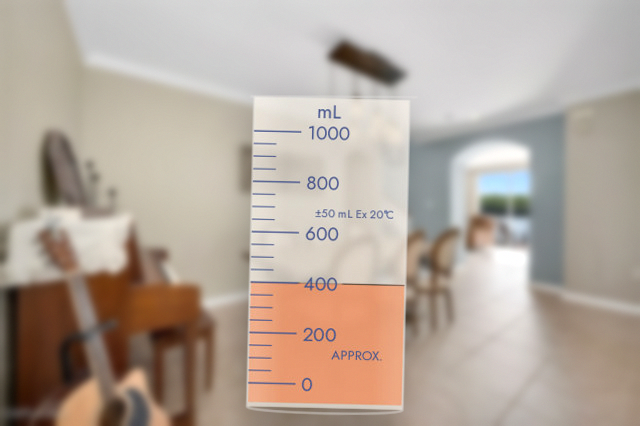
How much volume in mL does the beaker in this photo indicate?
400 mL
